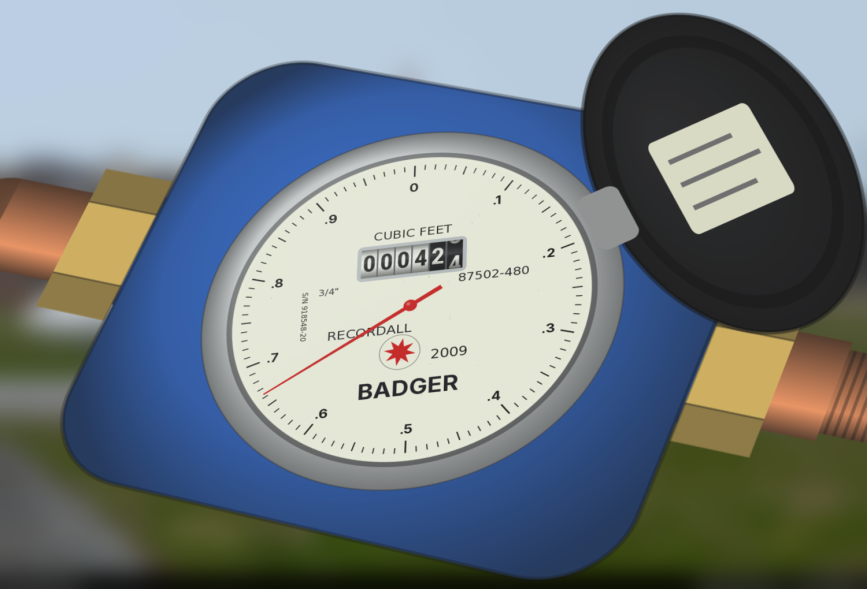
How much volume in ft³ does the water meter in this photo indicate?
423.66 ft³
